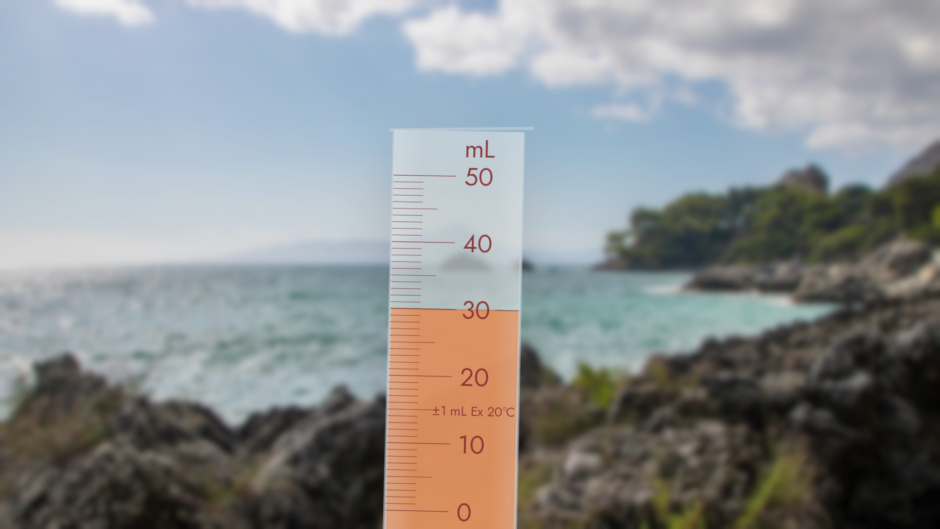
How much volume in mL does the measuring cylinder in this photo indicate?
30 mL
